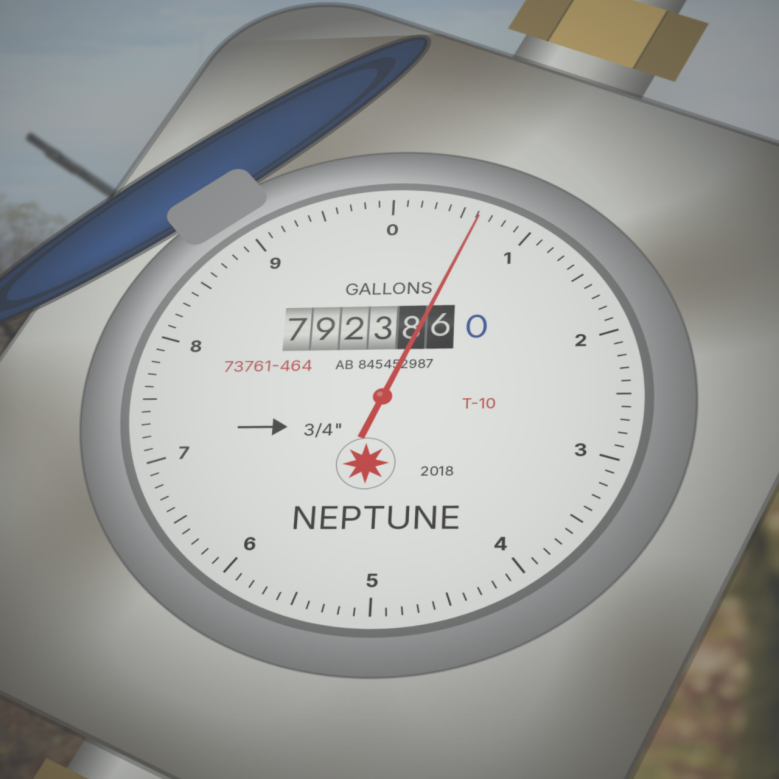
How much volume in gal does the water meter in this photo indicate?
7923860.6 gal
